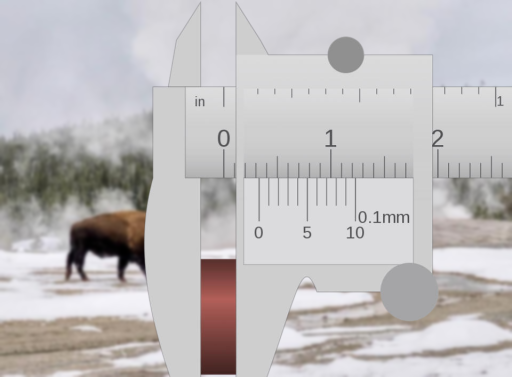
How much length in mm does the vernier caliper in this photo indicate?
3.3 mm
